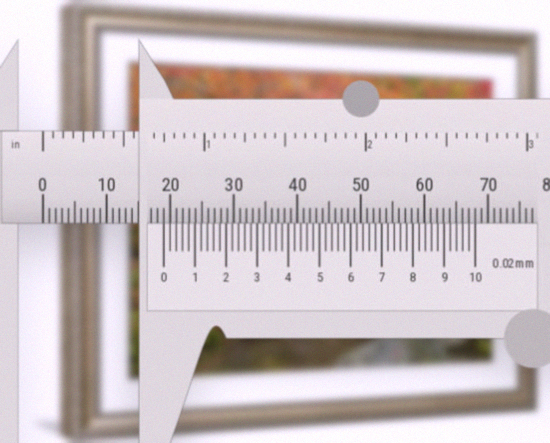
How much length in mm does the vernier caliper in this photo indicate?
19.0 mm
